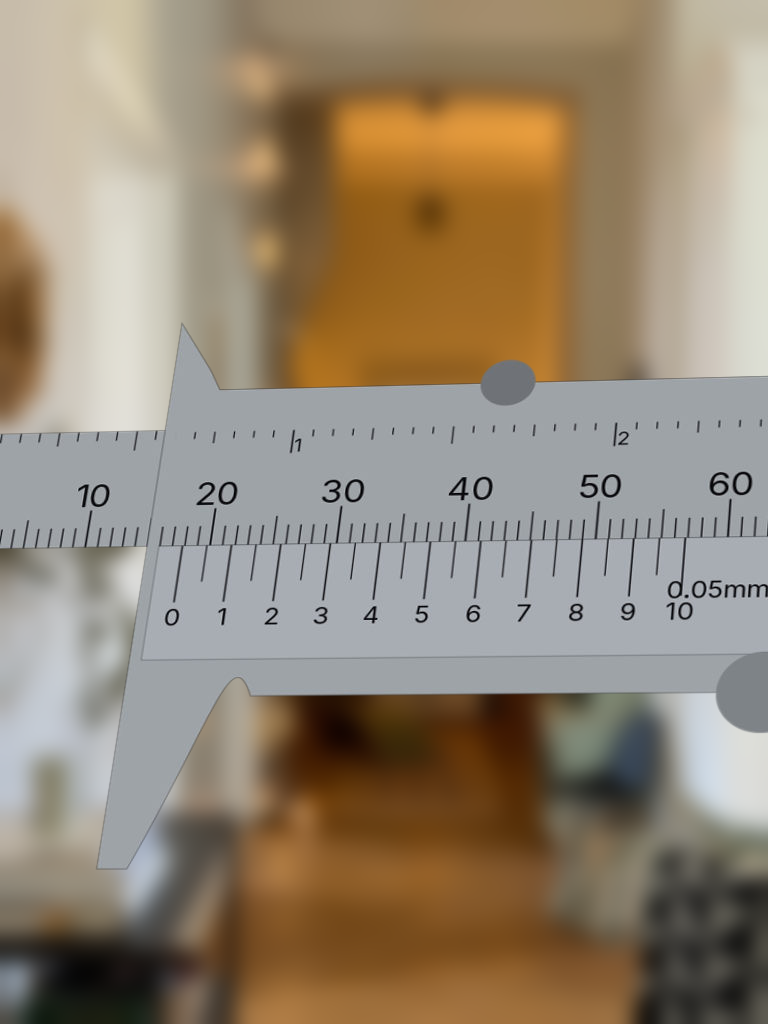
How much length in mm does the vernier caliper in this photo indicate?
17.8 mm
